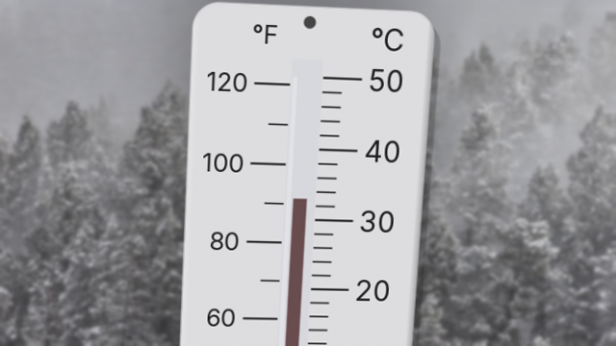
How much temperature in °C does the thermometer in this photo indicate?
33 °C
